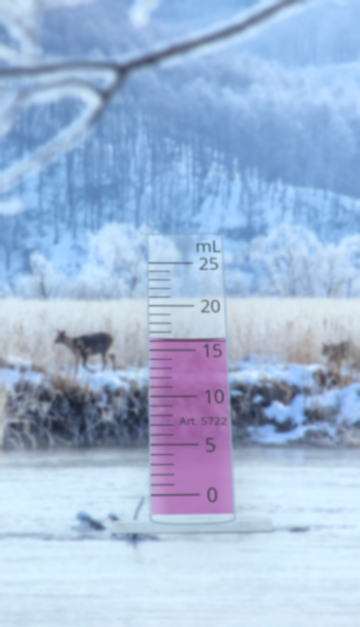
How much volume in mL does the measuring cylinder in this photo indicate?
16 mL
